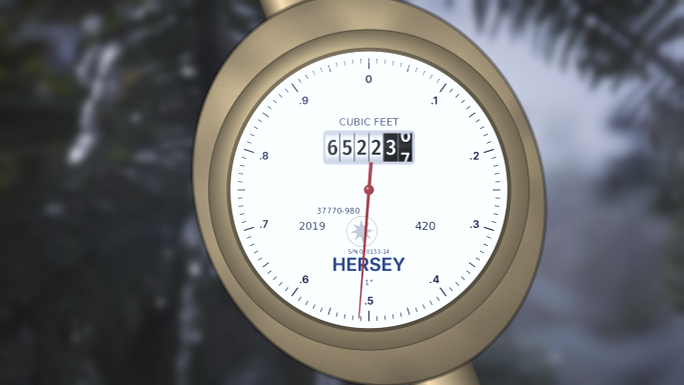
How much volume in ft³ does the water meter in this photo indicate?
652236.51 ft³
